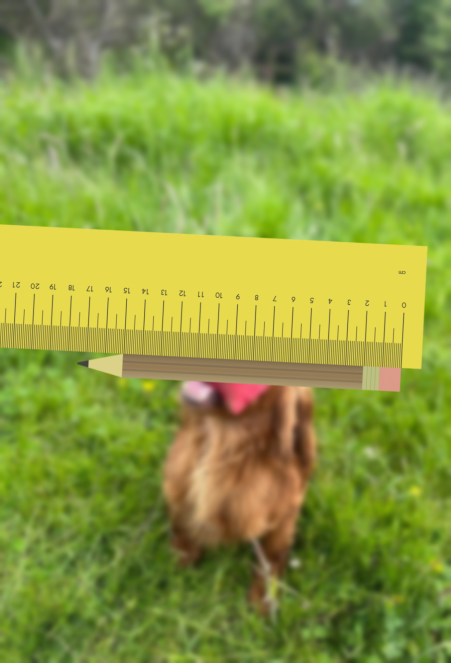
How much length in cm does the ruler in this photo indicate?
17.5 cm
